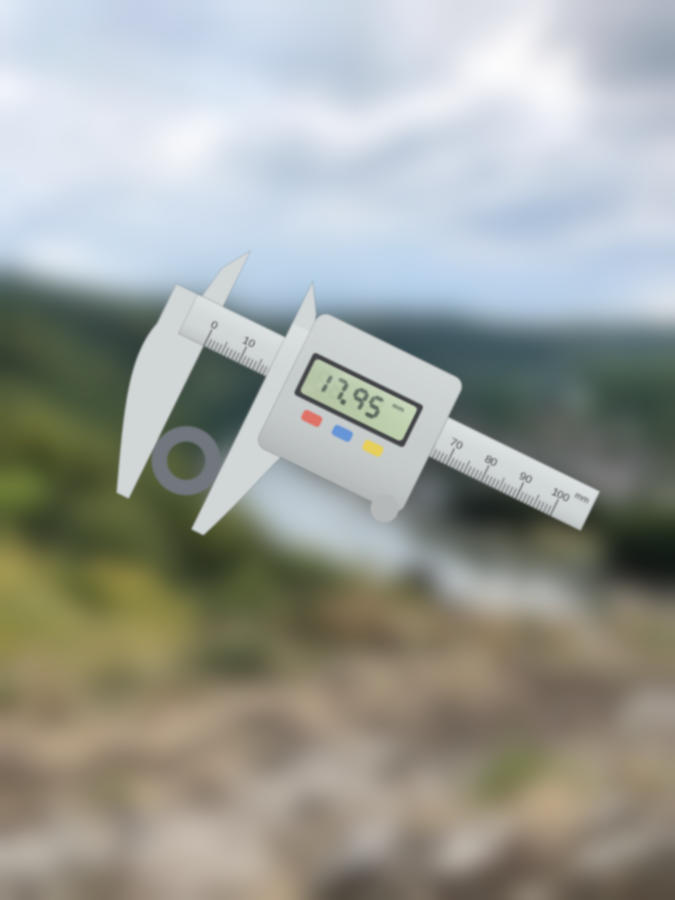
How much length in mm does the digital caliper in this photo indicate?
17.95 mm
